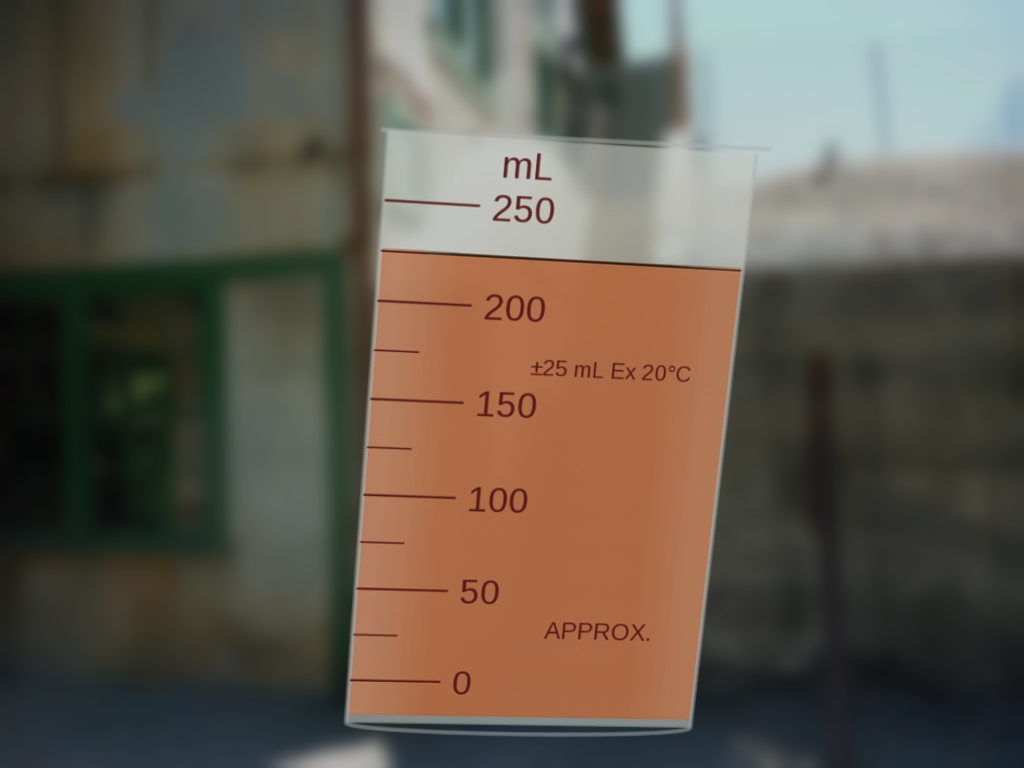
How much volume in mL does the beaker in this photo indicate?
225 mL
